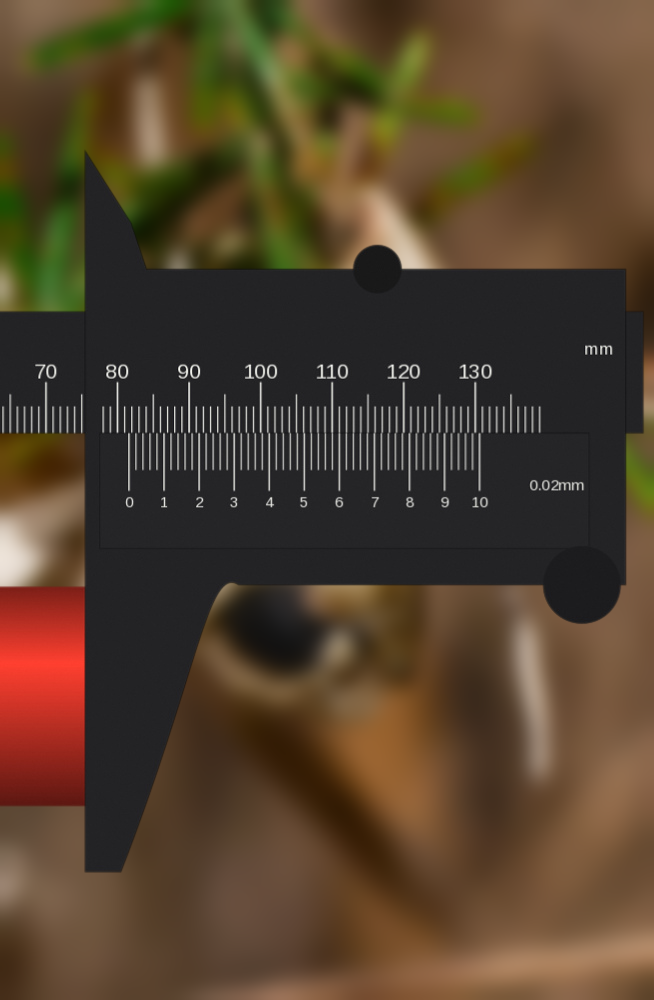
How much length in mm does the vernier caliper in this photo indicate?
81.6 mm
